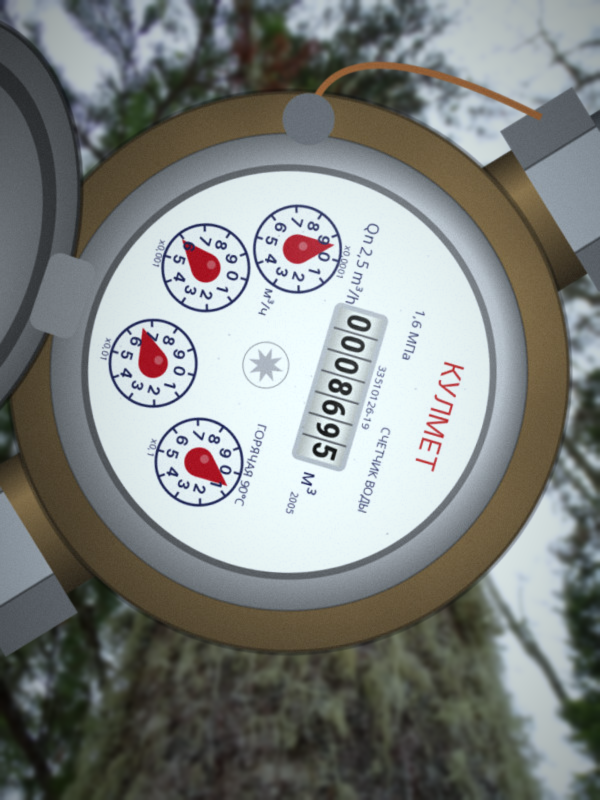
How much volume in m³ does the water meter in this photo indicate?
8695.0659 m³
